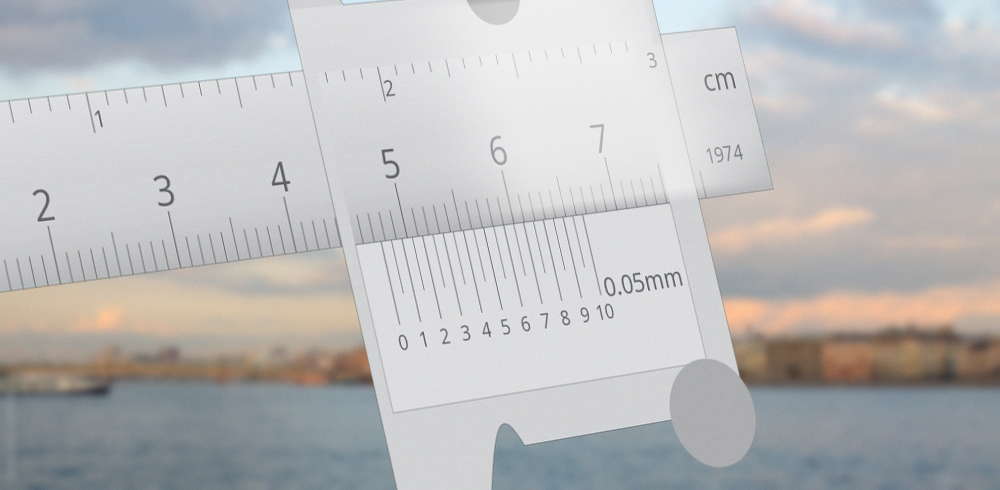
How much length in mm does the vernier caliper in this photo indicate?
47.6 mm
